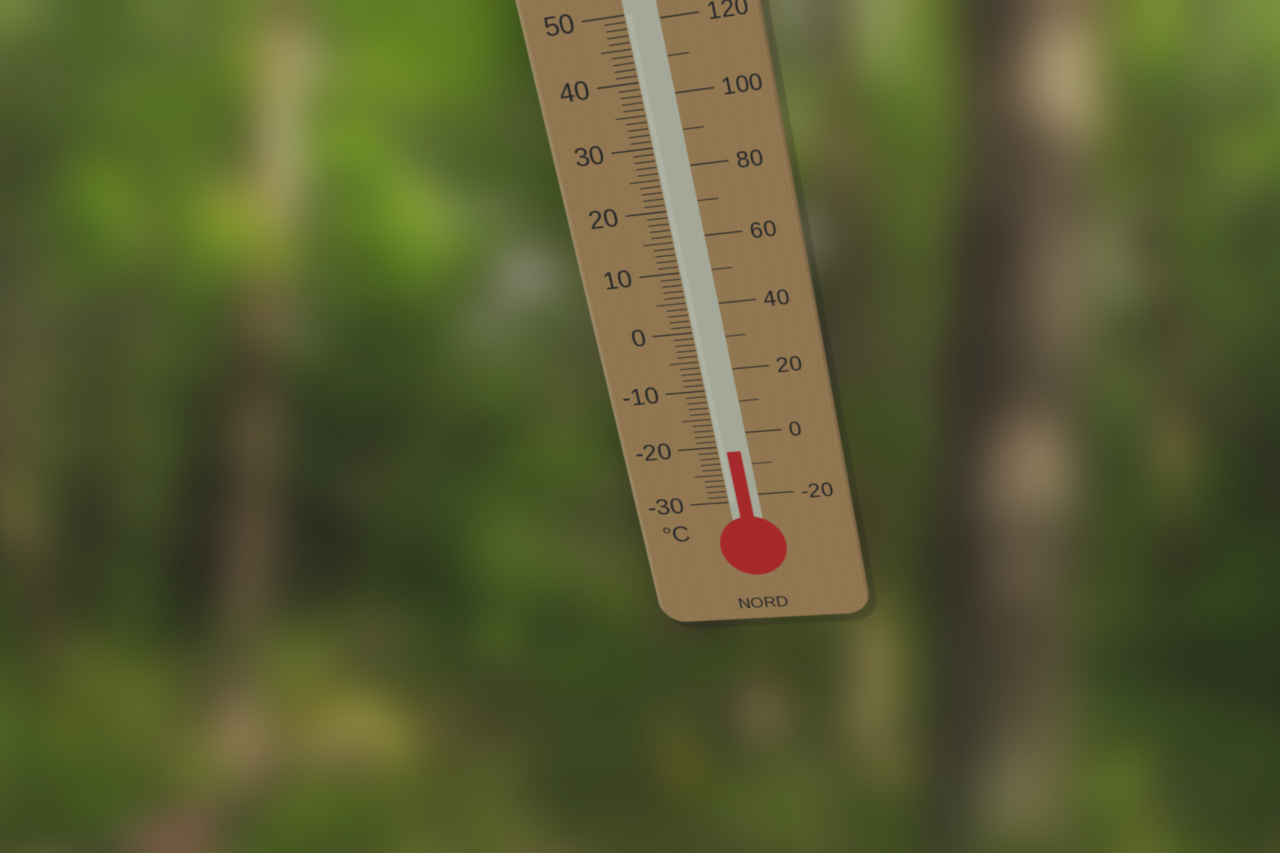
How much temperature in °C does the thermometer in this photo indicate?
-21 °C
